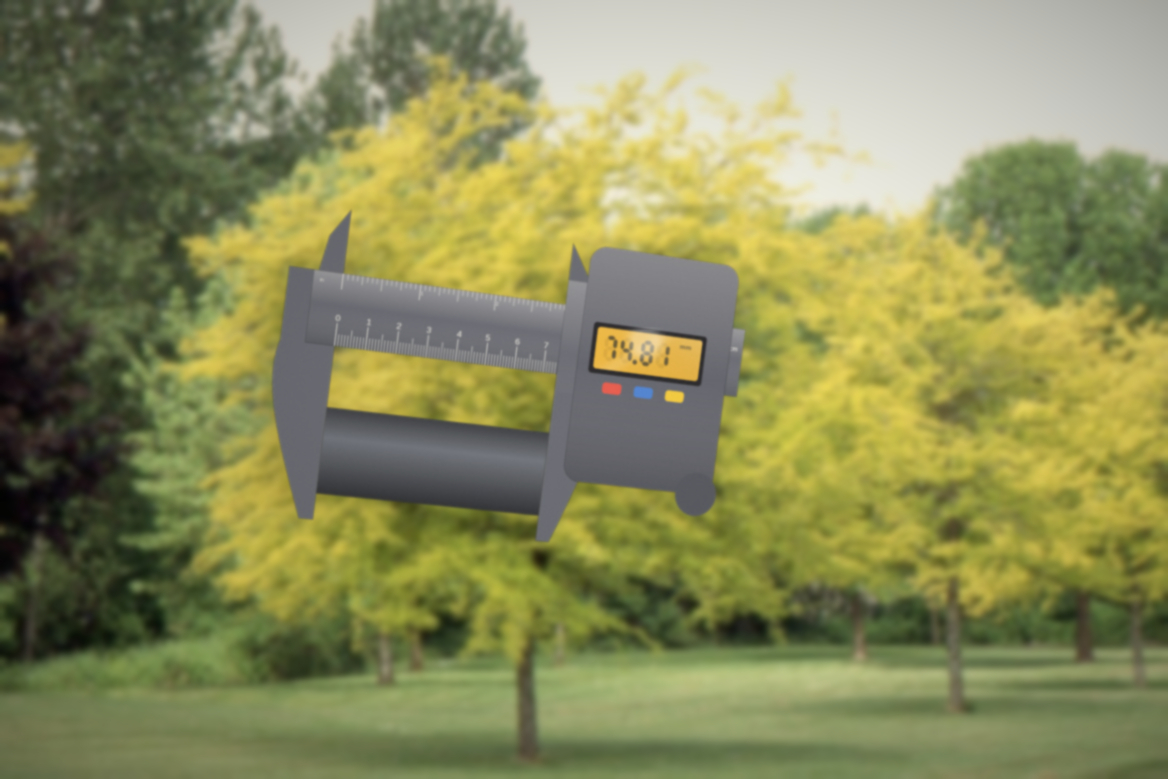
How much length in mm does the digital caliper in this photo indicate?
74.81 mm
